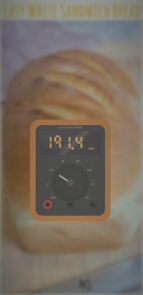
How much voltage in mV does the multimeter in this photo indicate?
191.4 mV
